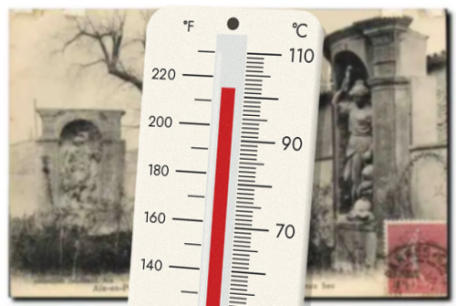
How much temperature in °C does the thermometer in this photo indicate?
102 °C
